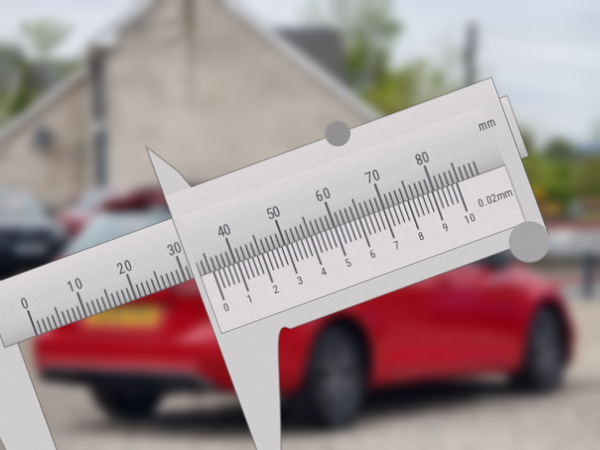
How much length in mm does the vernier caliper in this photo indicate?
35.6 mm
